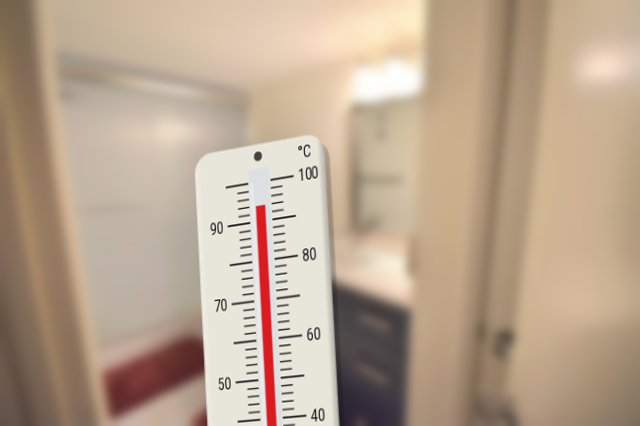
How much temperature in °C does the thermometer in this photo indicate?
94 °C
